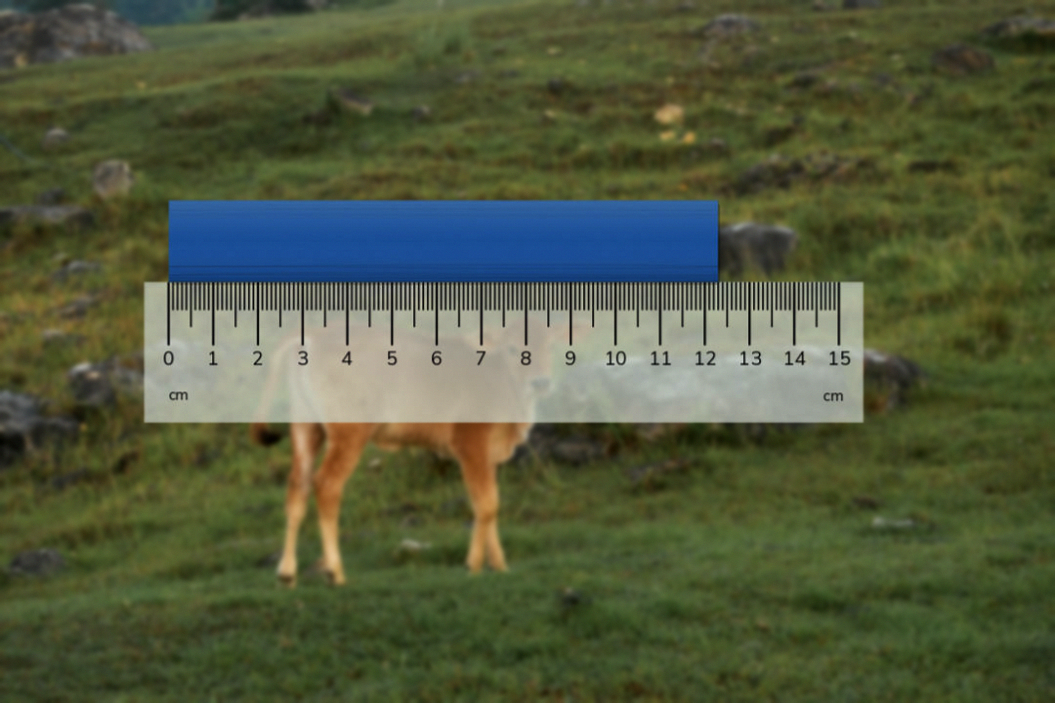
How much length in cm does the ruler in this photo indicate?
12.3 cm
